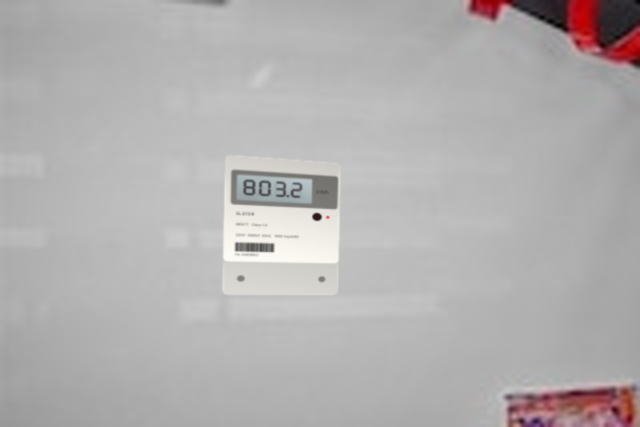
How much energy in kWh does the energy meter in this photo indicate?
803.2 kWh
